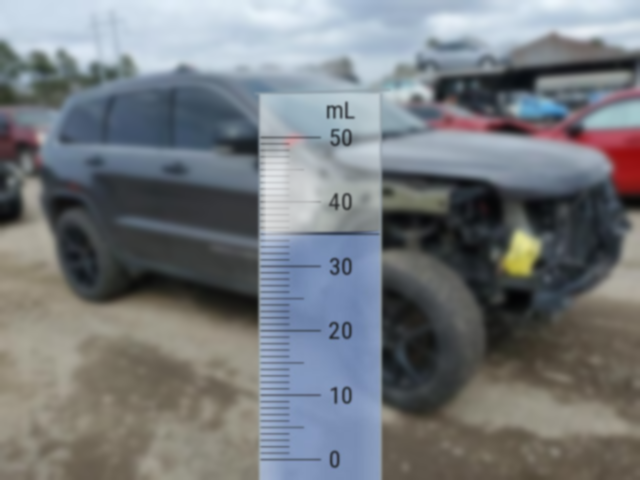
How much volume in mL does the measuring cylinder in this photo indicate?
35 mL
